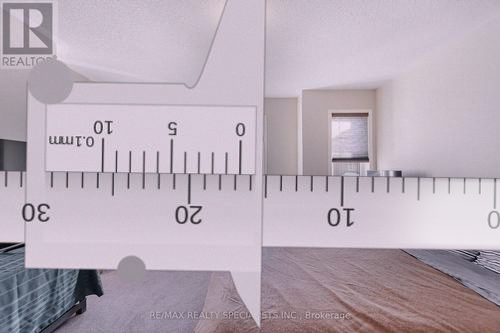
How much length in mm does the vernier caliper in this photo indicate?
16.7 mm
